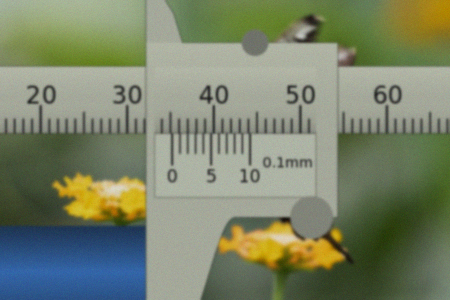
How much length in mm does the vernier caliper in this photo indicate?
35.2 mm
